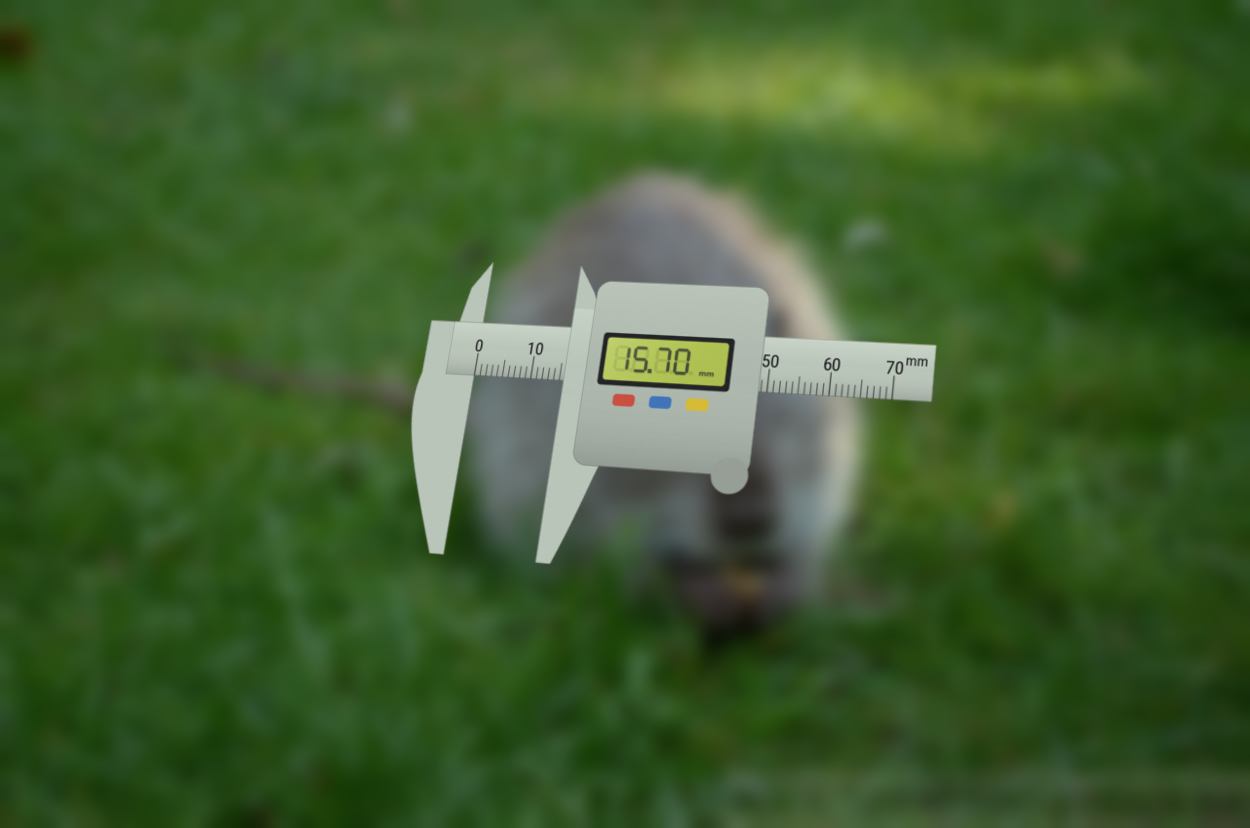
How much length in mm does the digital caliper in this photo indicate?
15.70 mm
